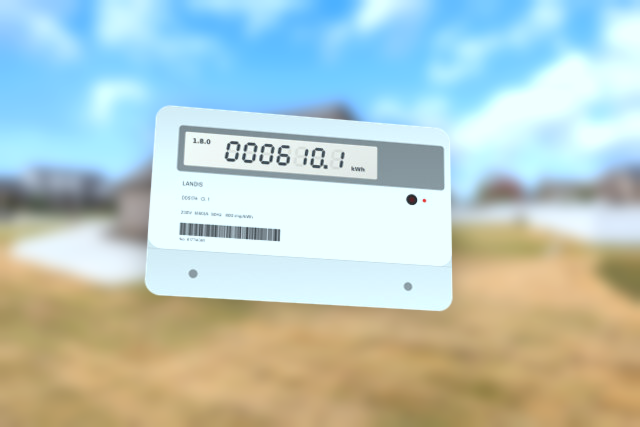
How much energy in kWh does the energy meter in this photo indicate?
610.1 kWh
